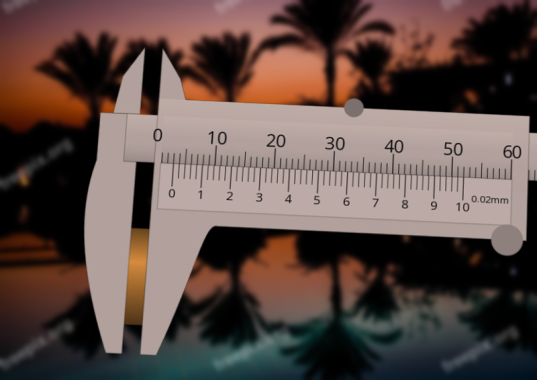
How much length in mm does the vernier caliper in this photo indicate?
3.0 mm
